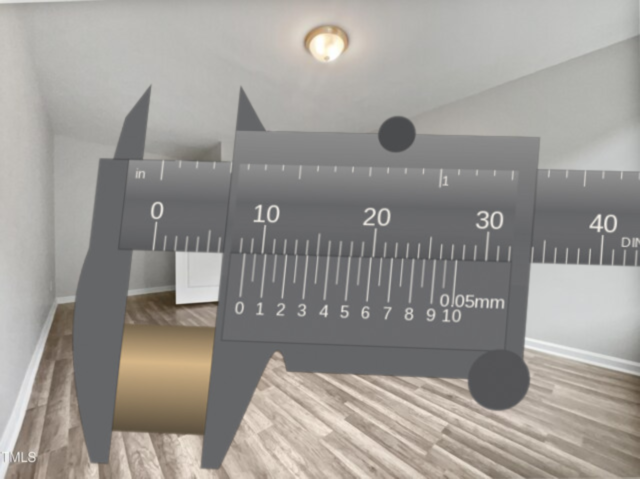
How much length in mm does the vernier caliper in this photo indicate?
8.4 mm
